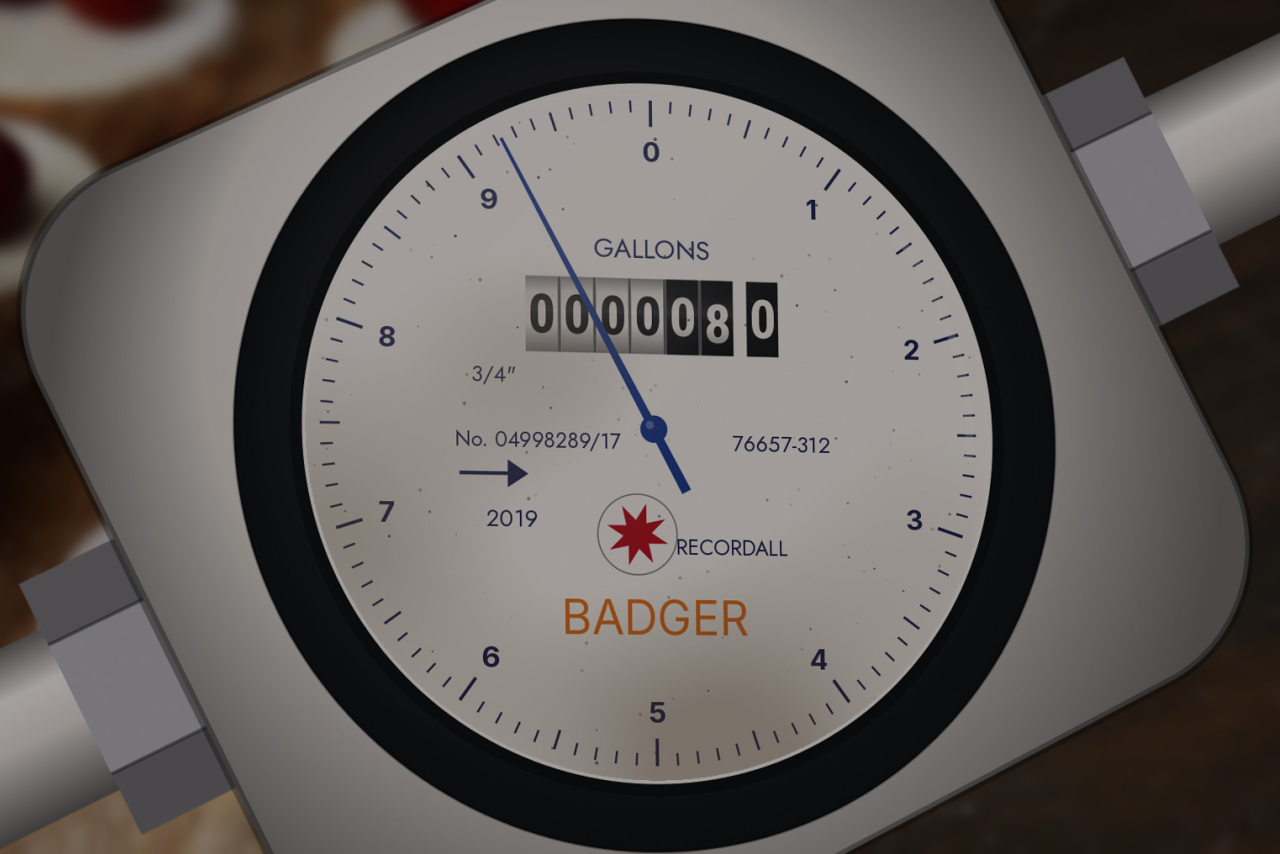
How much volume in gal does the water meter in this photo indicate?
79.2 gal
